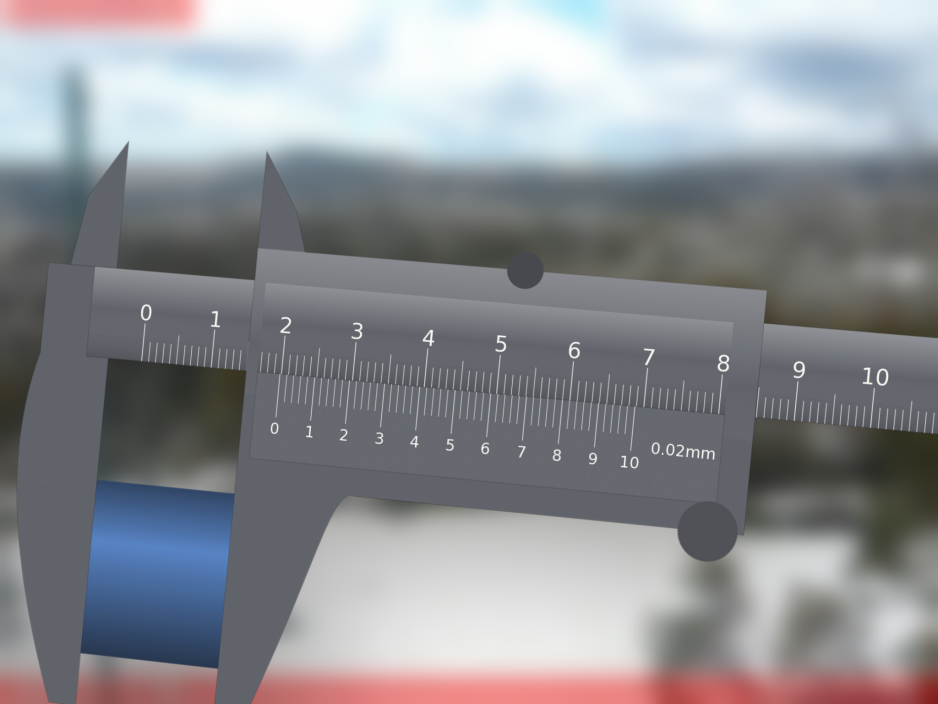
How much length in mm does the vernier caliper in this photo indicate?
19.8 mm
